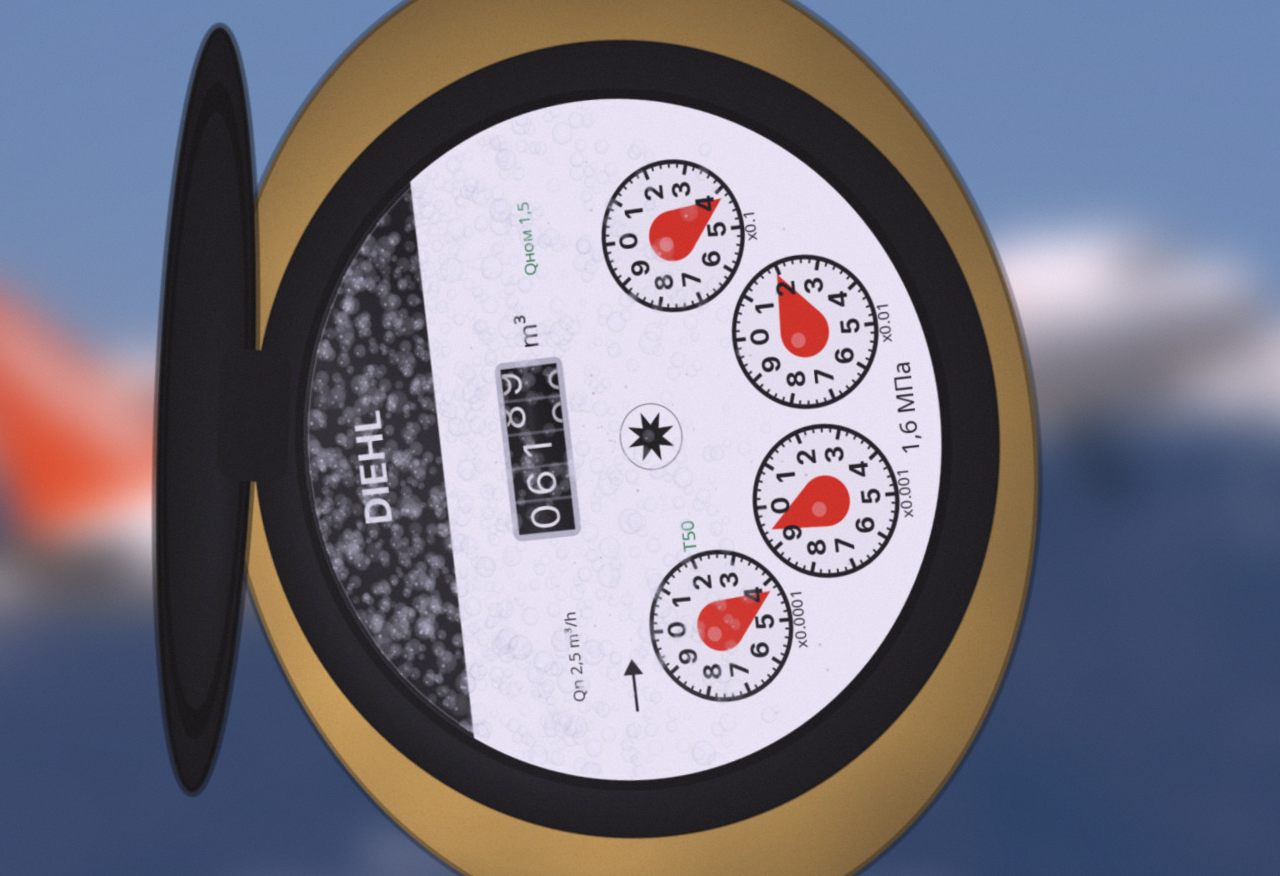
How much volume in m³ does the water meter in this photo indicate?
6189.4194 m³
